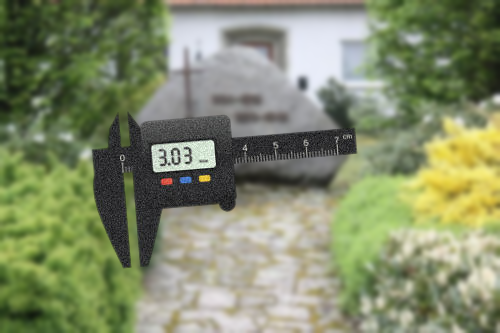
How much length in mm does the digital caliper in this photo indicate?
3.03 mm
